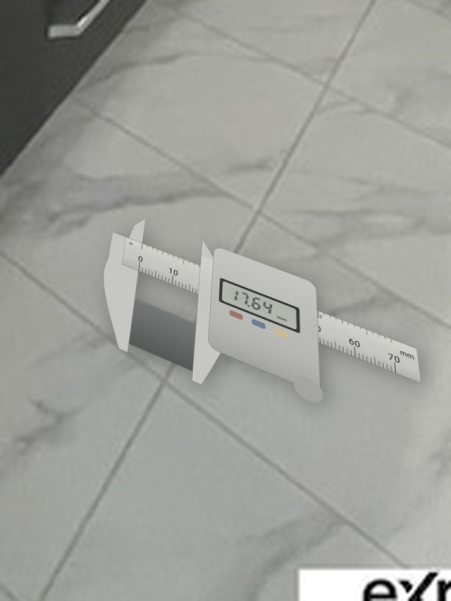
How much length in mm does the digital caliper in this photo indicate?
17.64 mm
